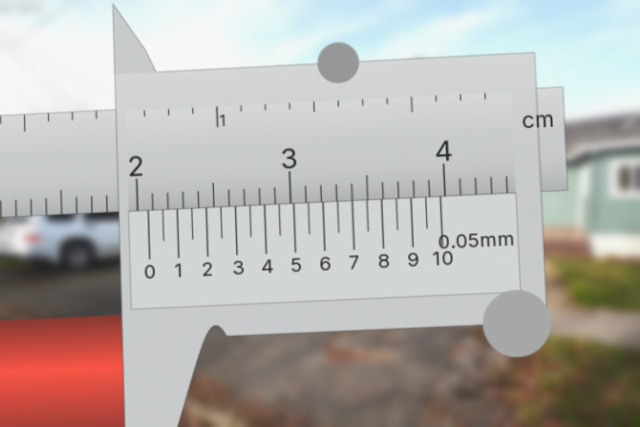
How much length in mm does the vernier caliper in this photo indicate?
20.7 mm
